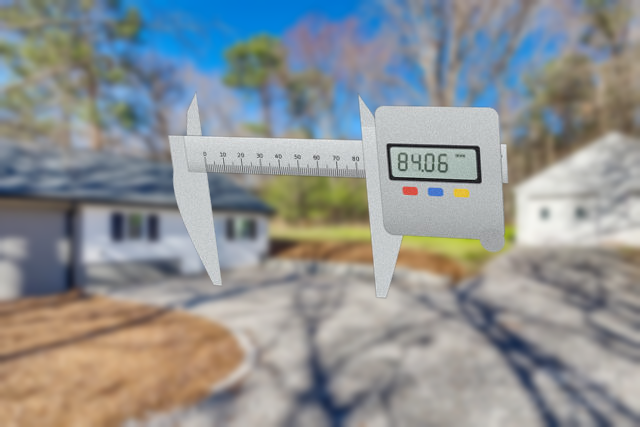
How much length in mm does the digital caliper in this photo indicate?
84.06 mm
